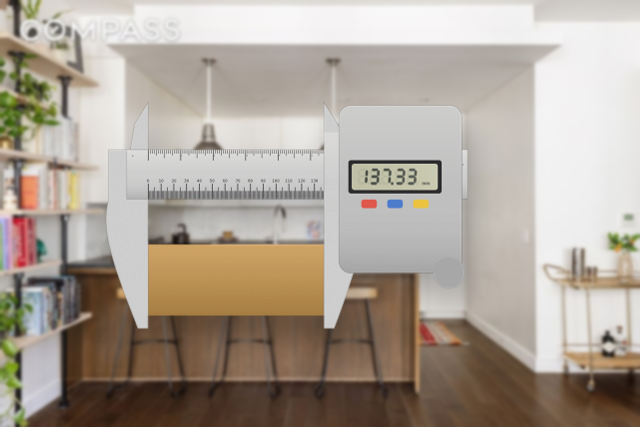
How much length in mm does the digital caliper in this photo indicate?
137.33 mm
